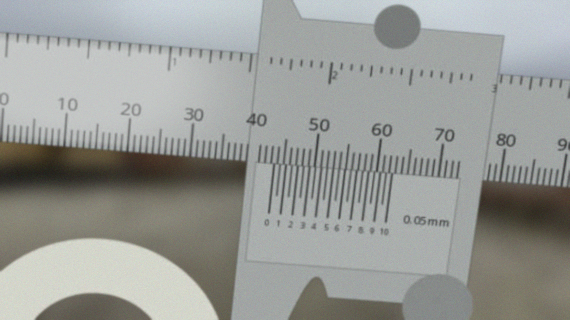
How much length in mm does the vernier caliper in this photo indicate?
43.5 mm
